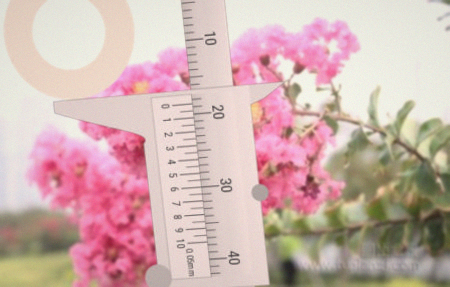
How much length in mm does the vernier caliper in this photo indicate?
18.6 mm
